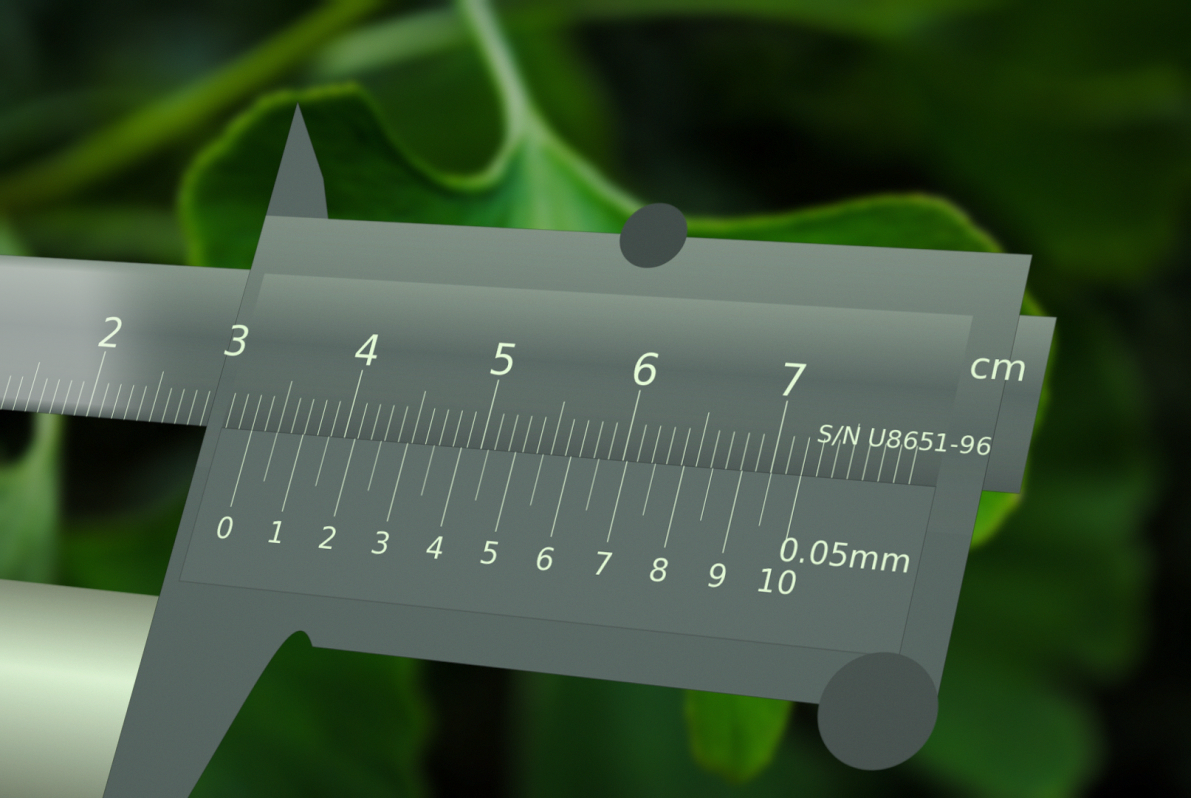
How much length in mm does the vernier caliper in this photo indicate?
33.0 mm
